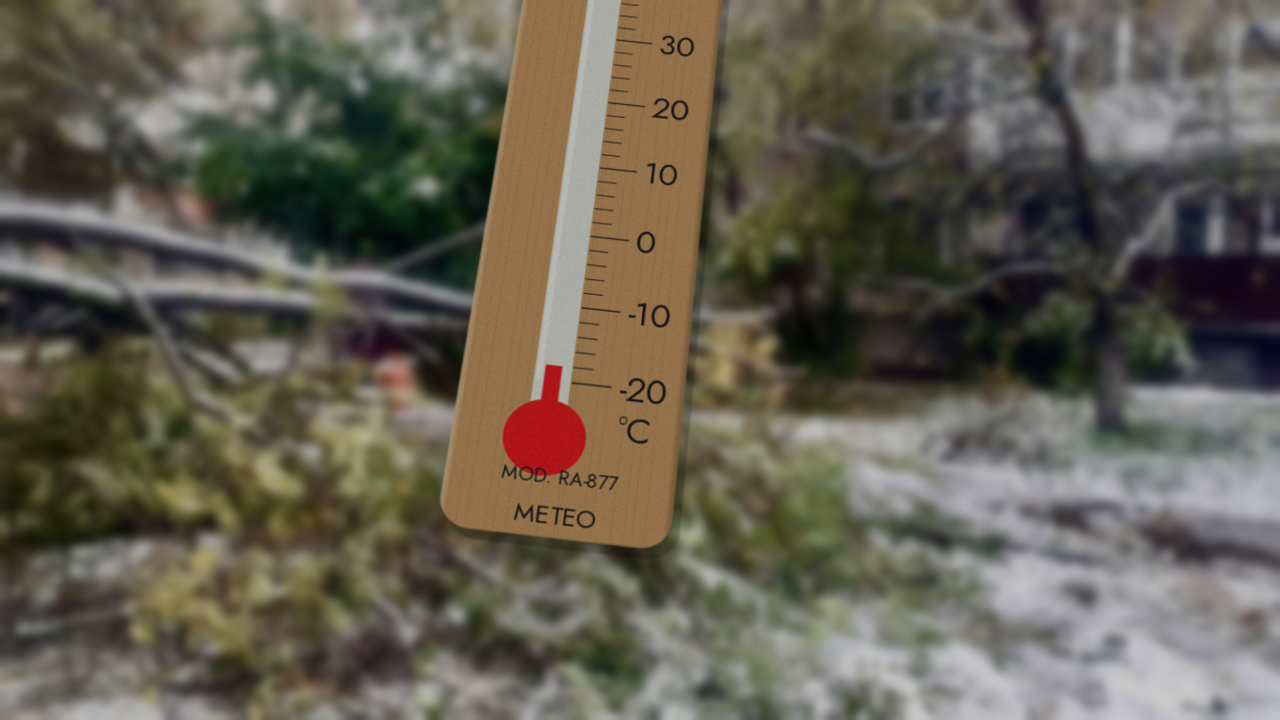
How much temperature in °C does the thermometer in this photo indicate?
-18 °C
